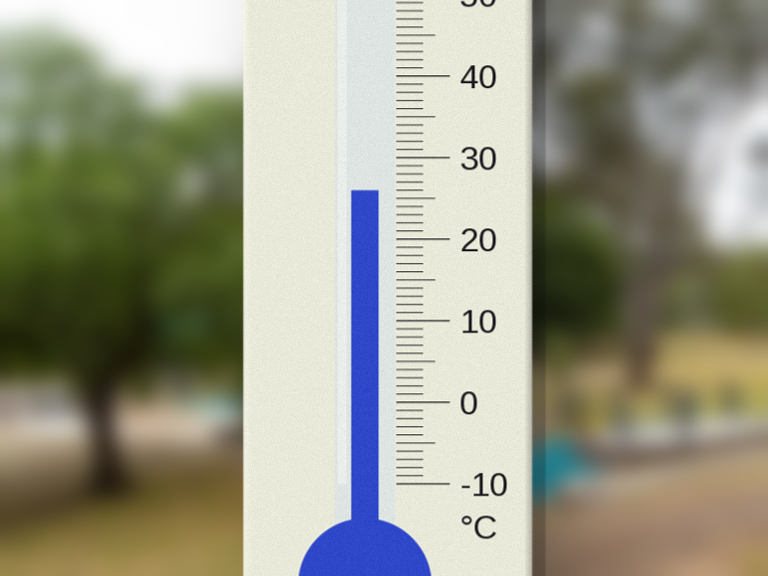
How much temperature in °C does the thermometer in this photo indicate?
26 °C
